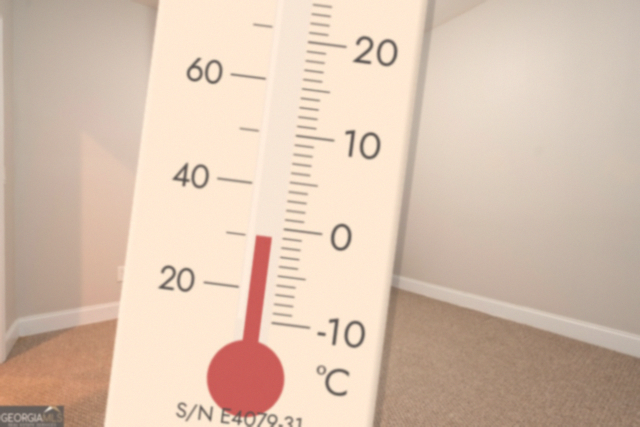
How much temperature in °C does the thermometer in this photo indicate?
-1 °C
